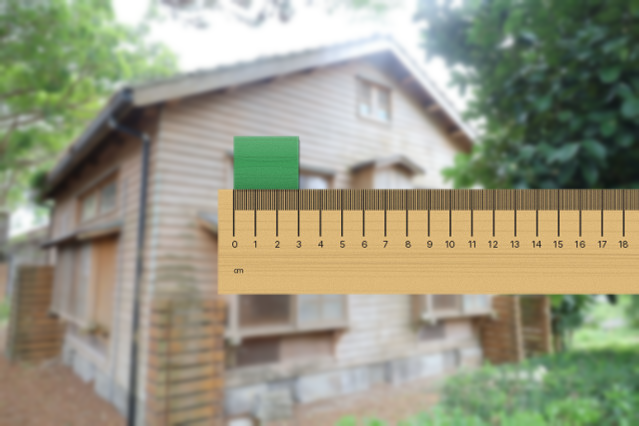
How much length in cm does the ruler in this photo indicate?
3 cm
